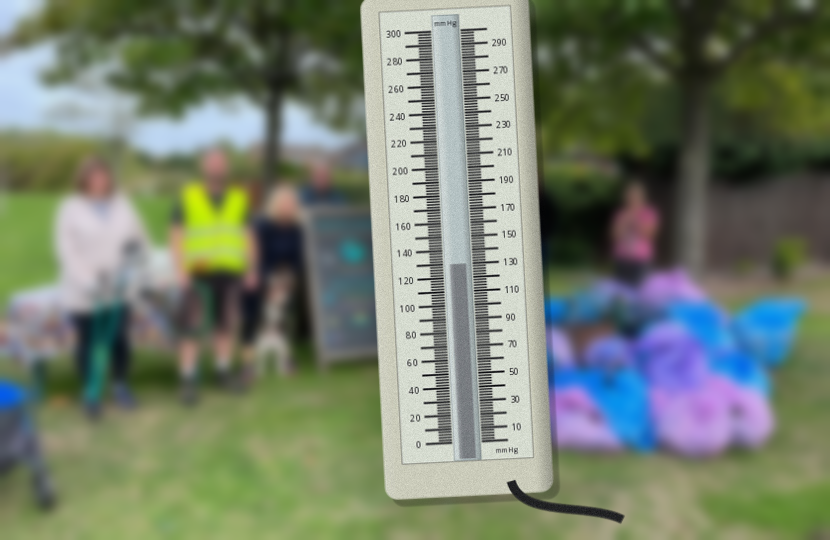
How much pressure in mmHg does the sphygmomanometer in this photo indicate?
130 mmHg
